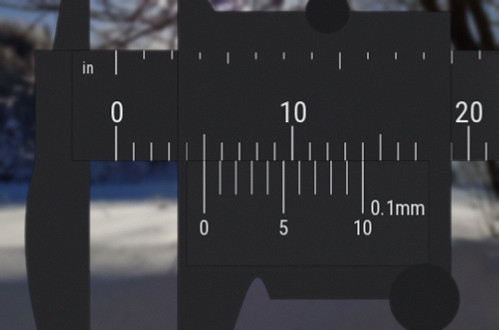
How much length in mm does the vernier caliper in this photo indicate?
5.0 mm
